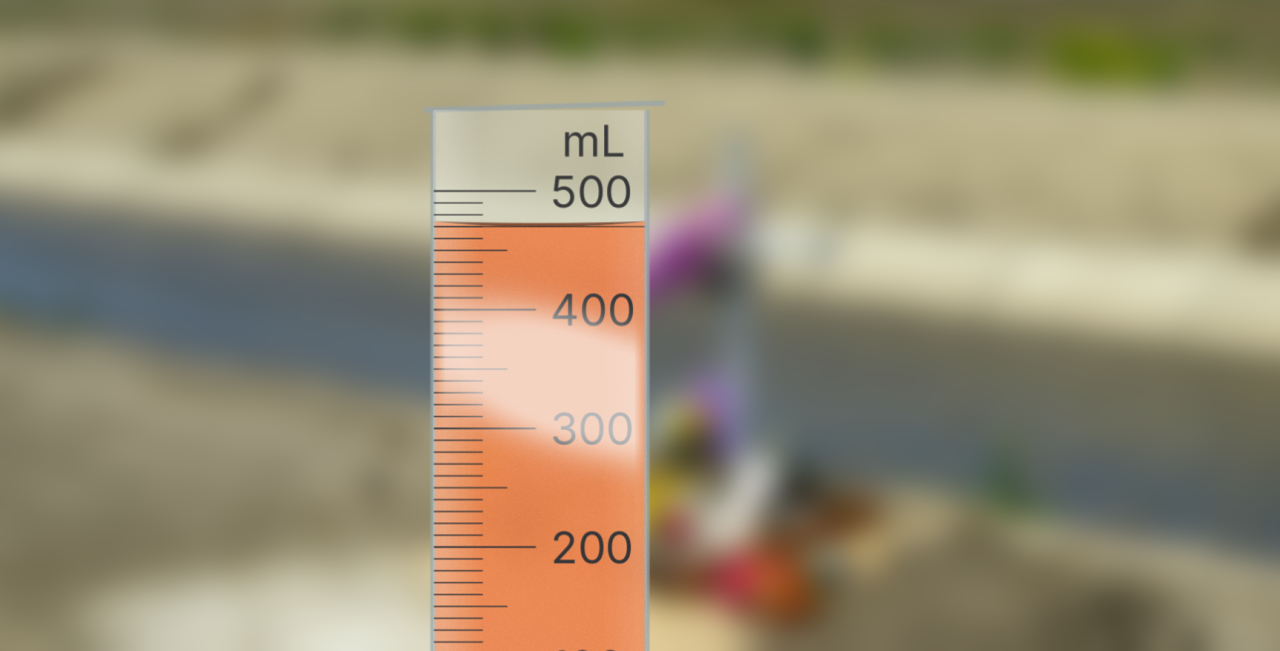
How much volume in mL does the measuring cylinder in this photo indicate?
470 mL
